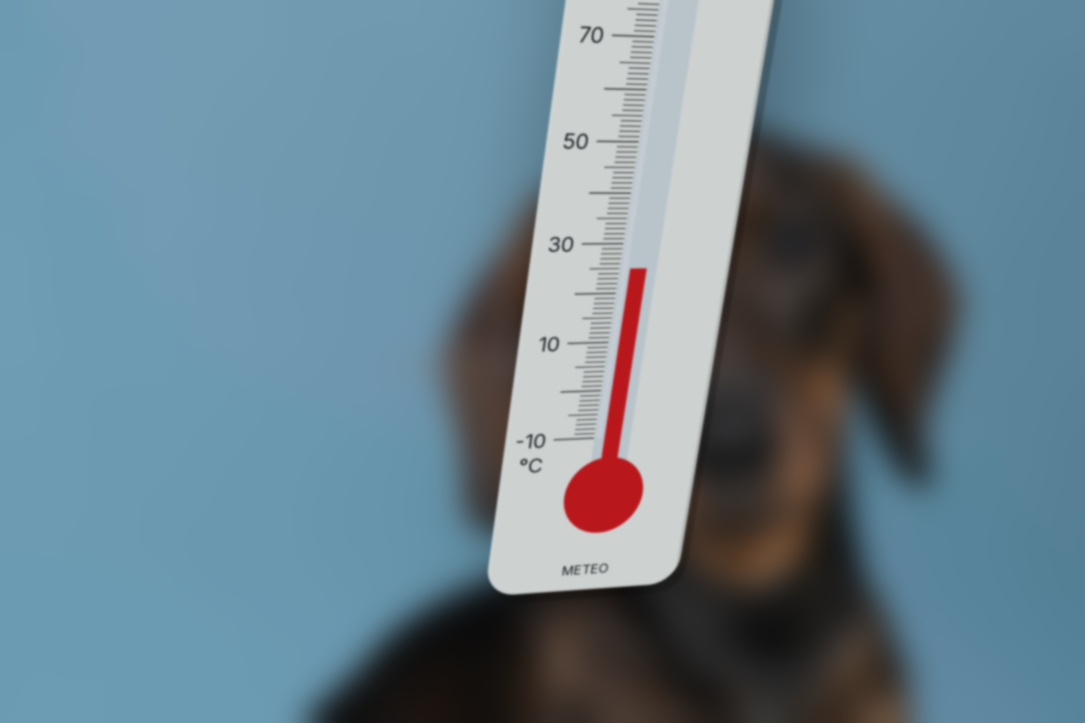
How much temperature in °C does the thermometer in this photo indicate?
25 °C
